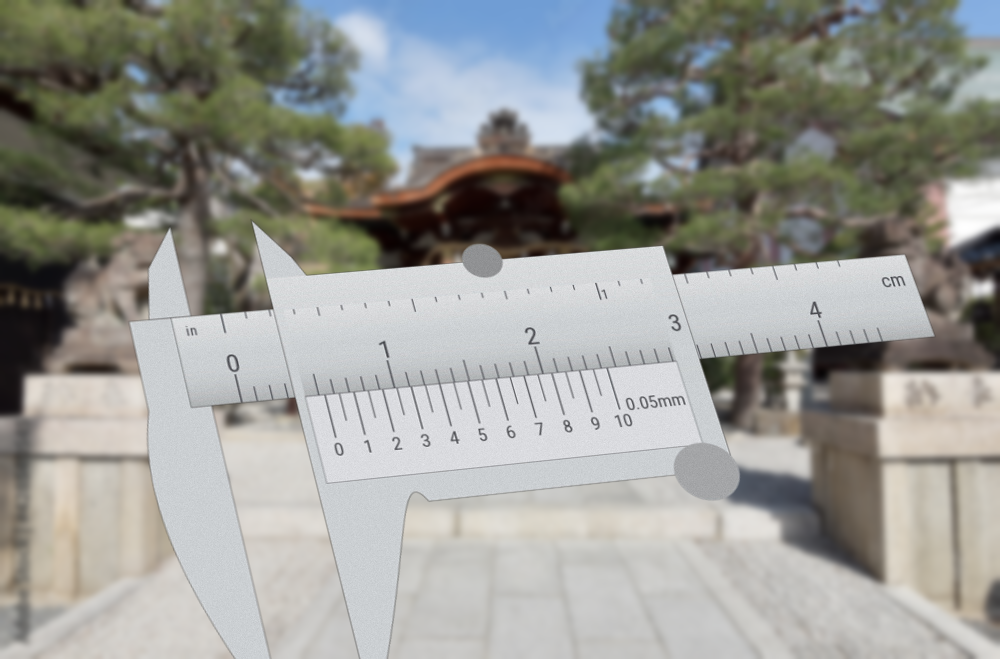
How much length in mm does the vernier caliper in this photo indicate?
5.4 mm
